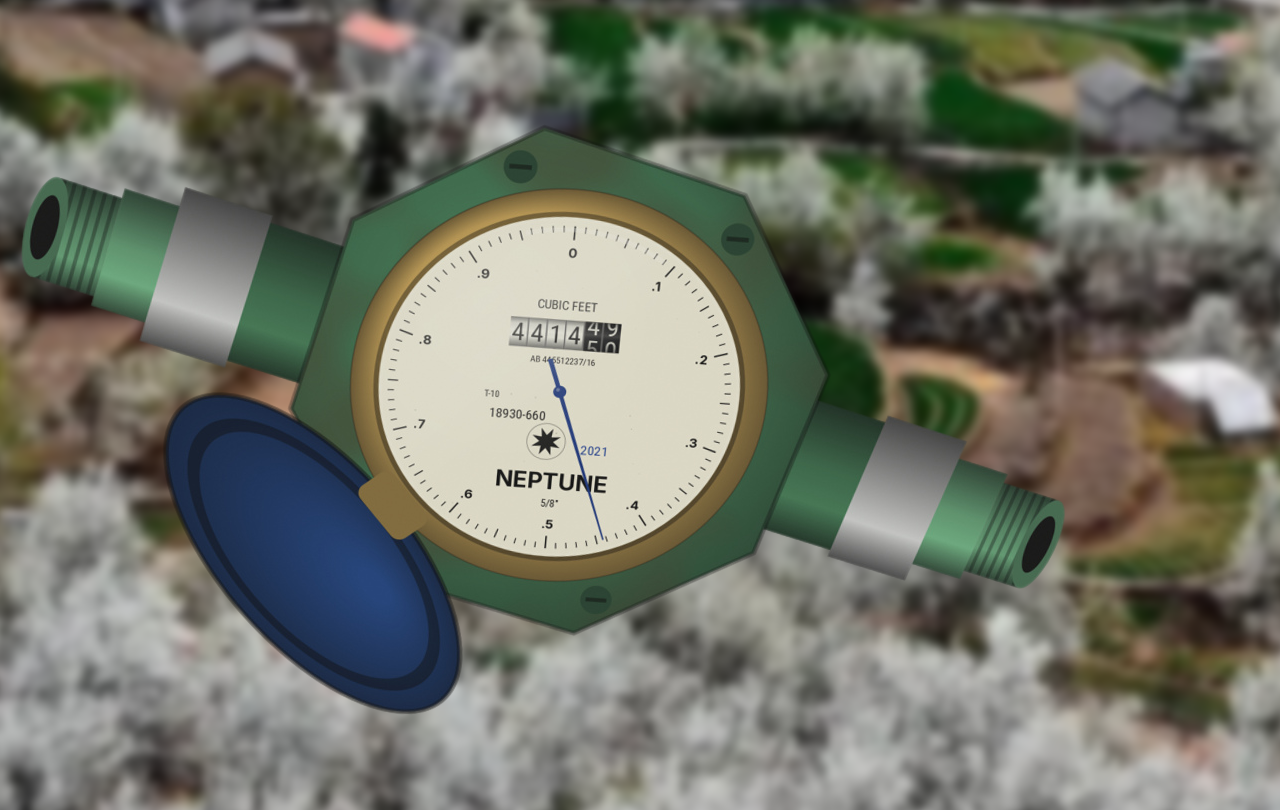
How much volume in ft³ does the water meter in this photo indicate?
441449.44 ft³
